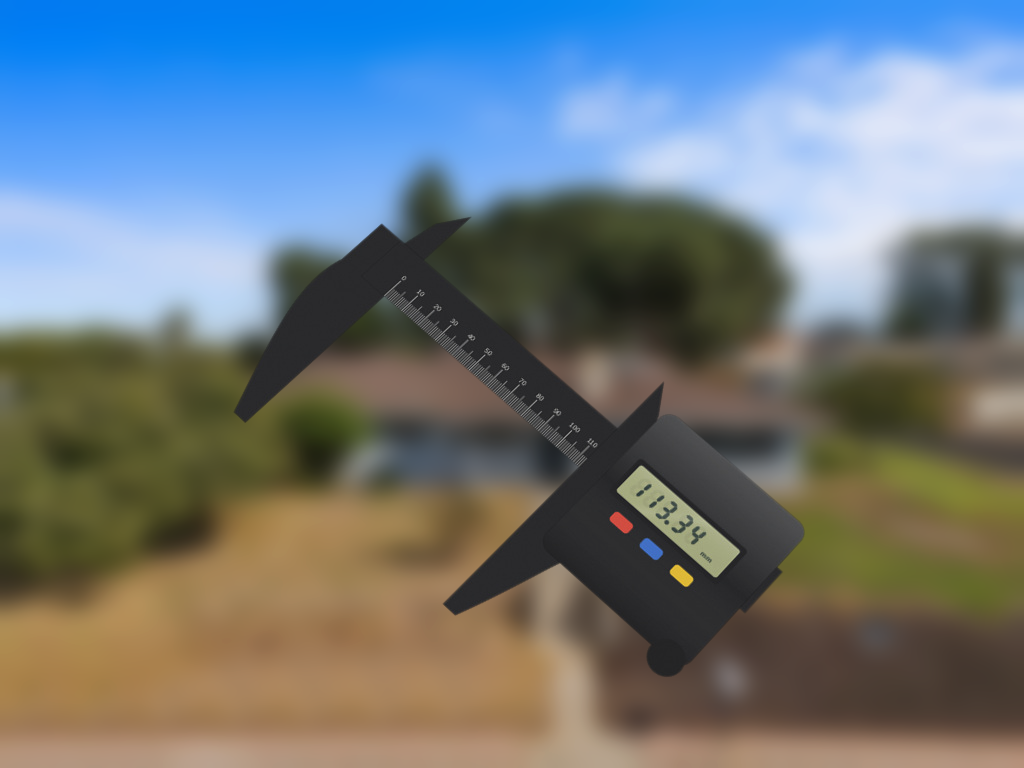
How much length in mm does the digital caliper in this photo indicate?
113.34 mm
